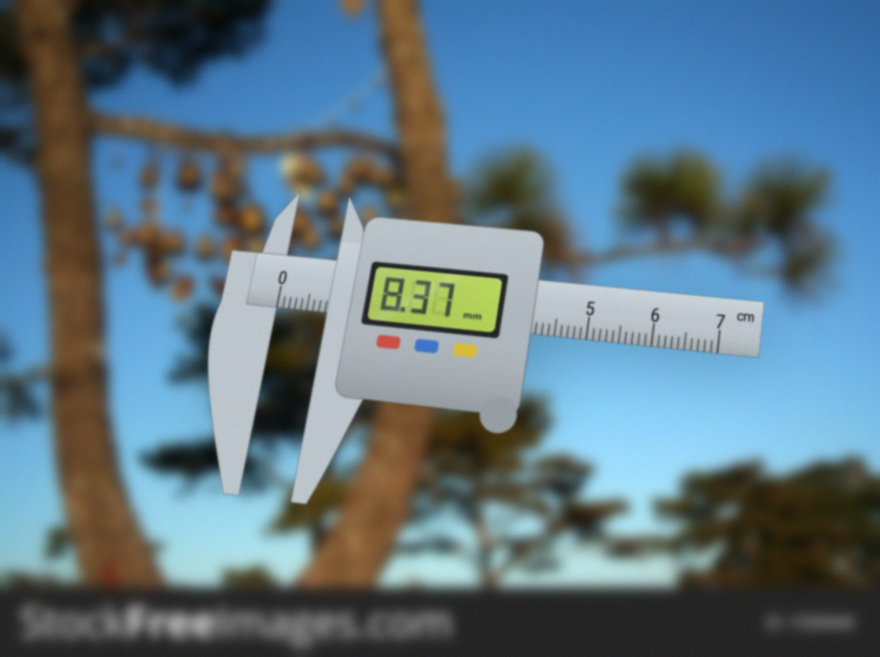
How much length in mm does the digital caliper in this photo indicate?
8.37 mm
